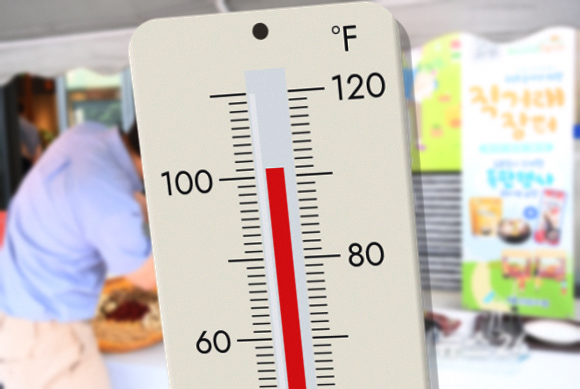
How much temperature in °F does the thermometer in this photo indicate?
102 °F
